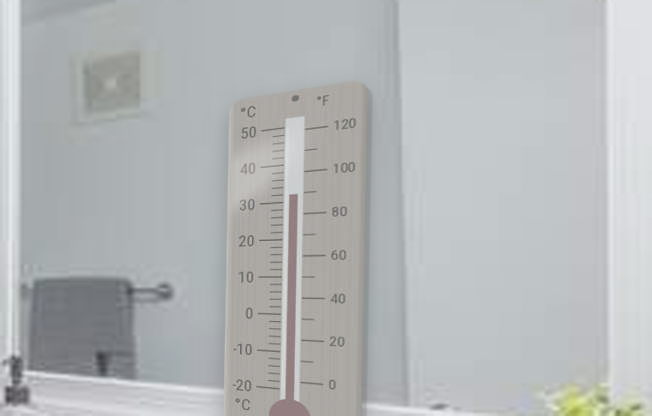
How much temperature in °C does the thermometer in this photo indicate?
32 °C
